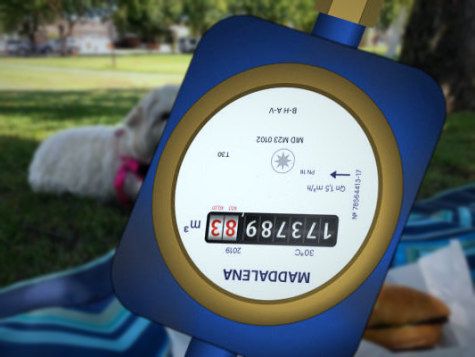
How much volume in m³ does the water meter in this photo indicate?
173789.83 m³
